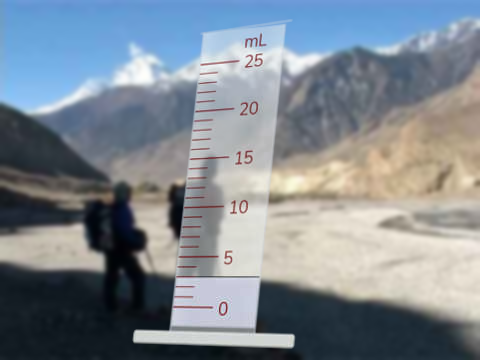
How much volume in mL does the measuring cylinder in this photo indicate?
3 mL
